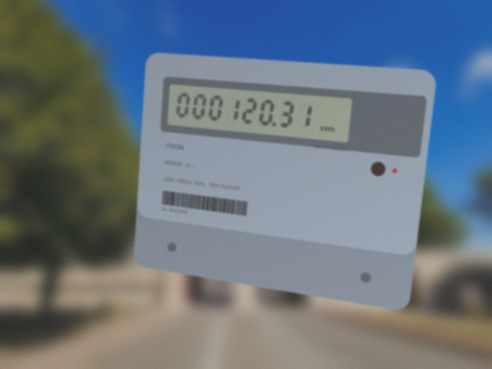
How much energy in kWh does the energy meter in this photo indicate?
120.31 kWh
